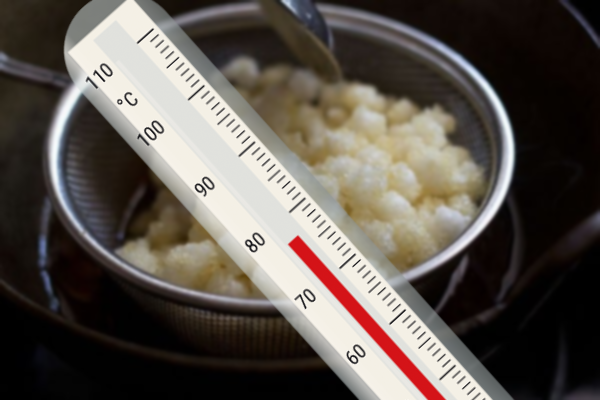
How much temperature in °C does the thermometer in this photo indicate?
77 °C
